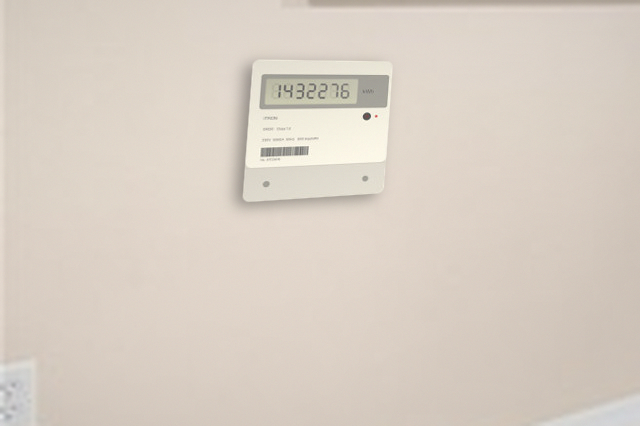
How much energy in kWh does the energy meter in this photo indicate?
1432276 kWh
